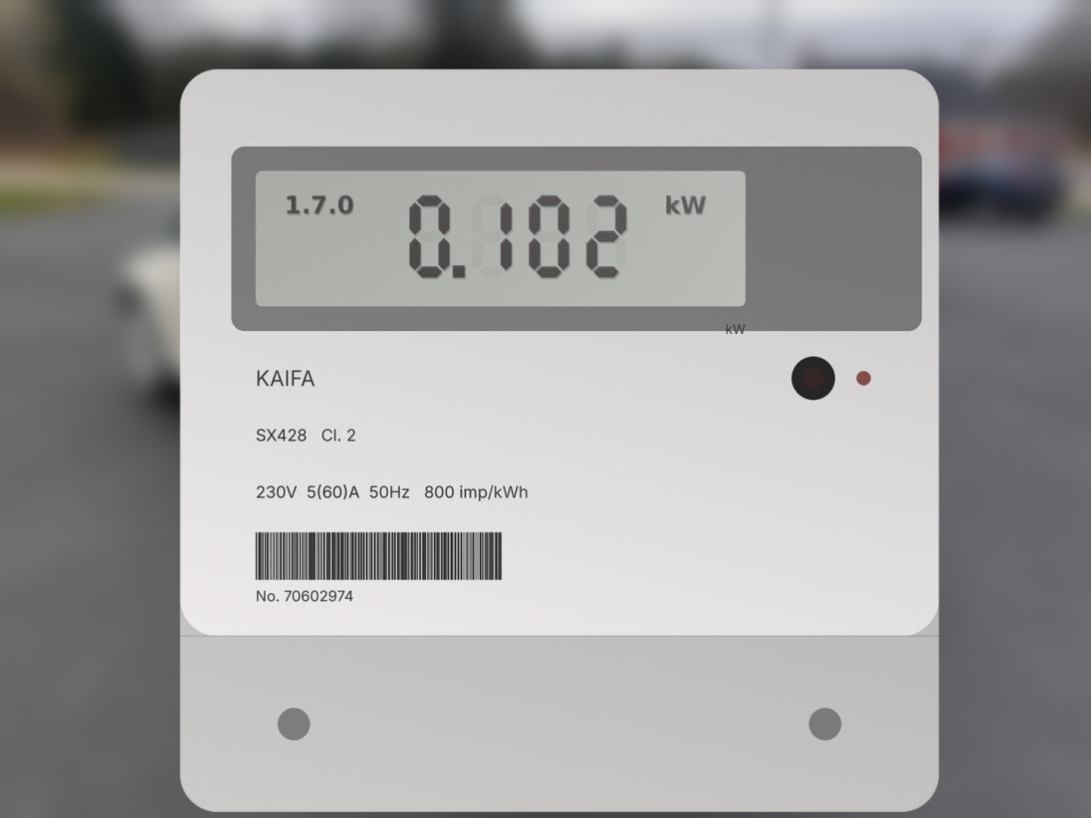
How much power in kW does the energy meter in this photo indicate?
0.102 kW
